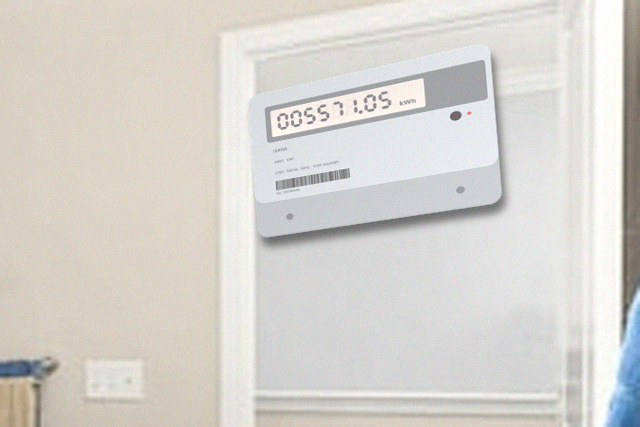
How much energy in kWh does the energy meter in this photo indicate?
5571.05 kWh
